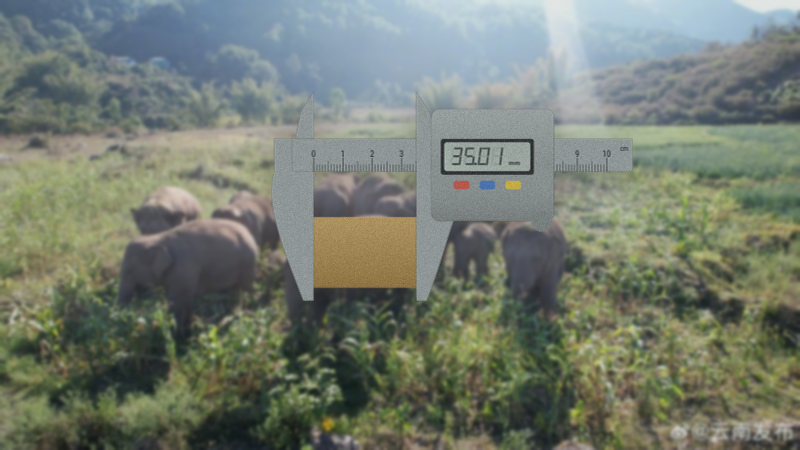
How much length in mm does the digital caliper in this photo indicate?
35.01 mm
